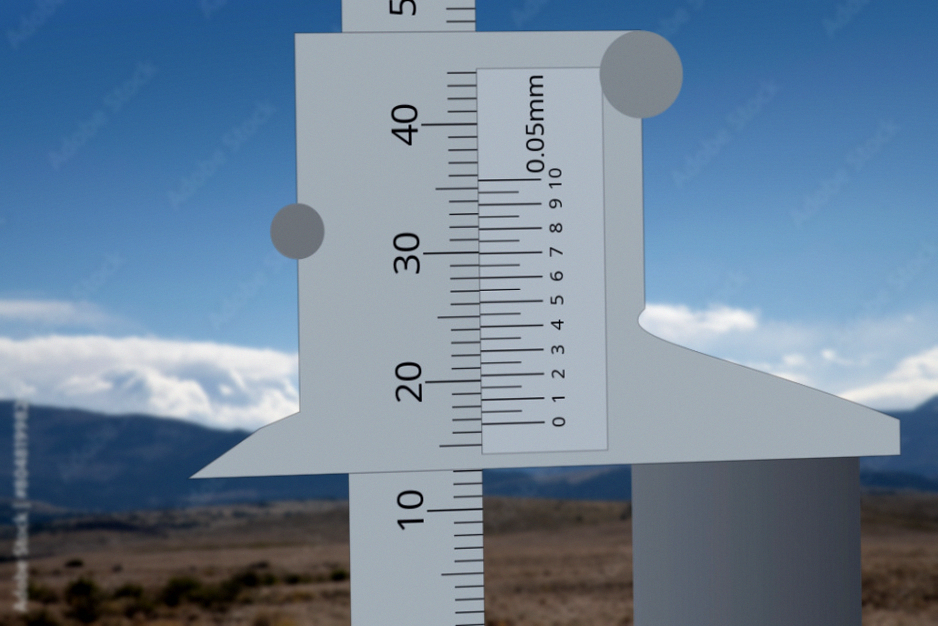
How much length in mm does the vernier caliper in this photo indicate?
16.6 mm
